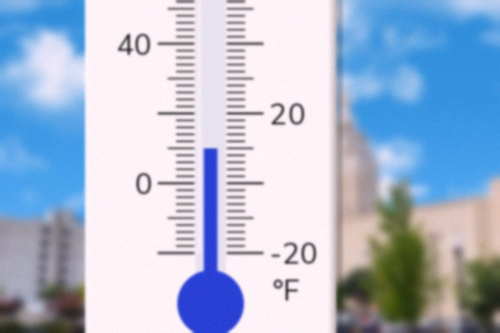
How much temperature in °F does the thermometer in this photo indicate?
10 °F
